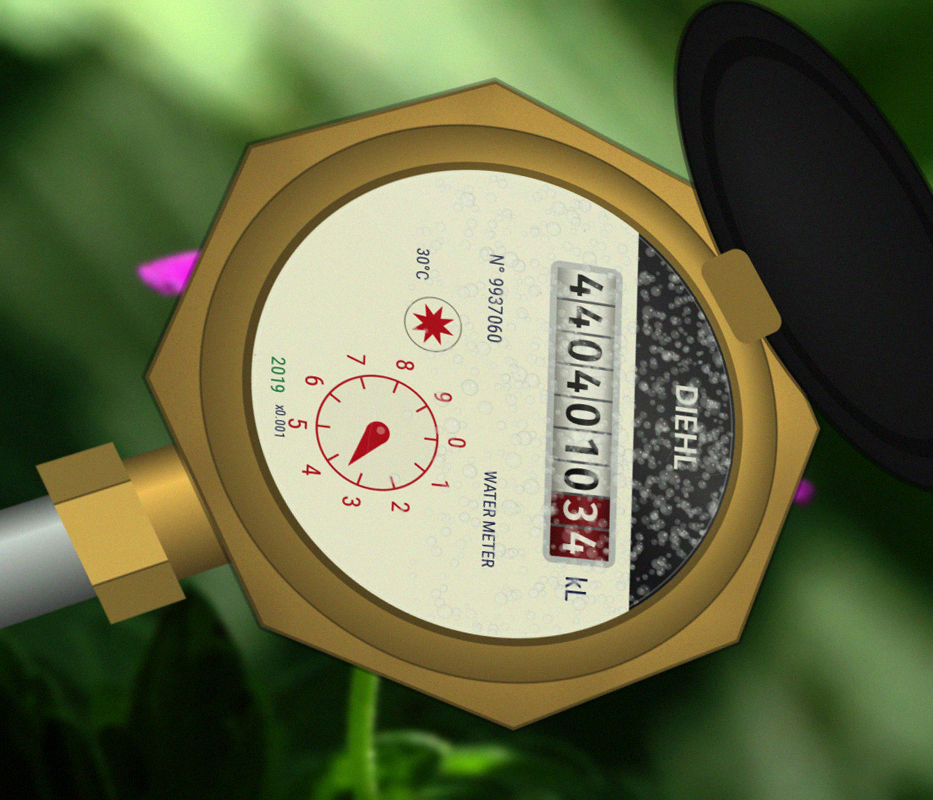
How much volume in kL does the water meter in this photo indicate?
4404010.343 kL
